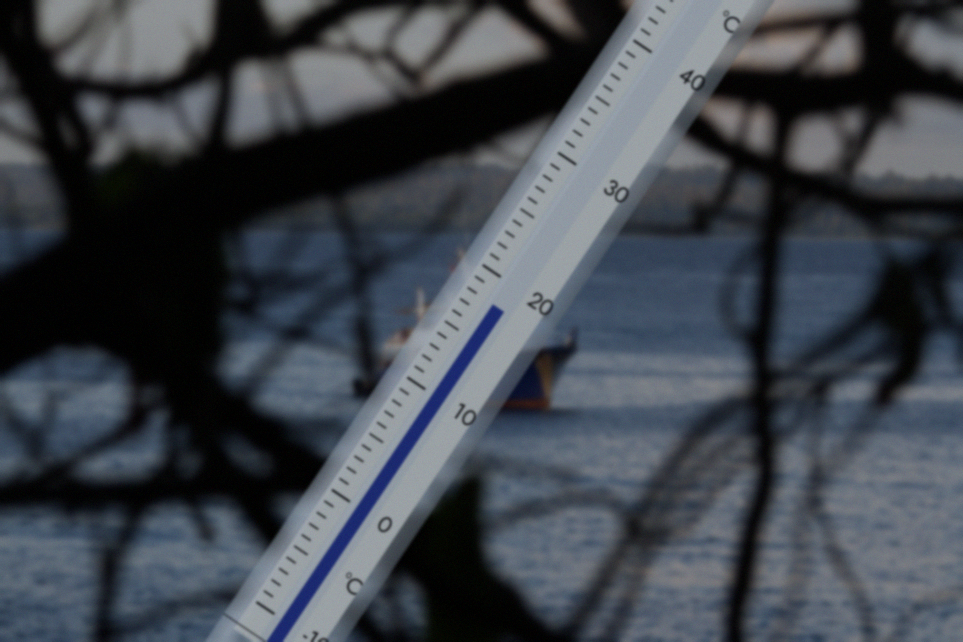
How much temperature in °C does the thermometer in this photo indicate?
18 °C
